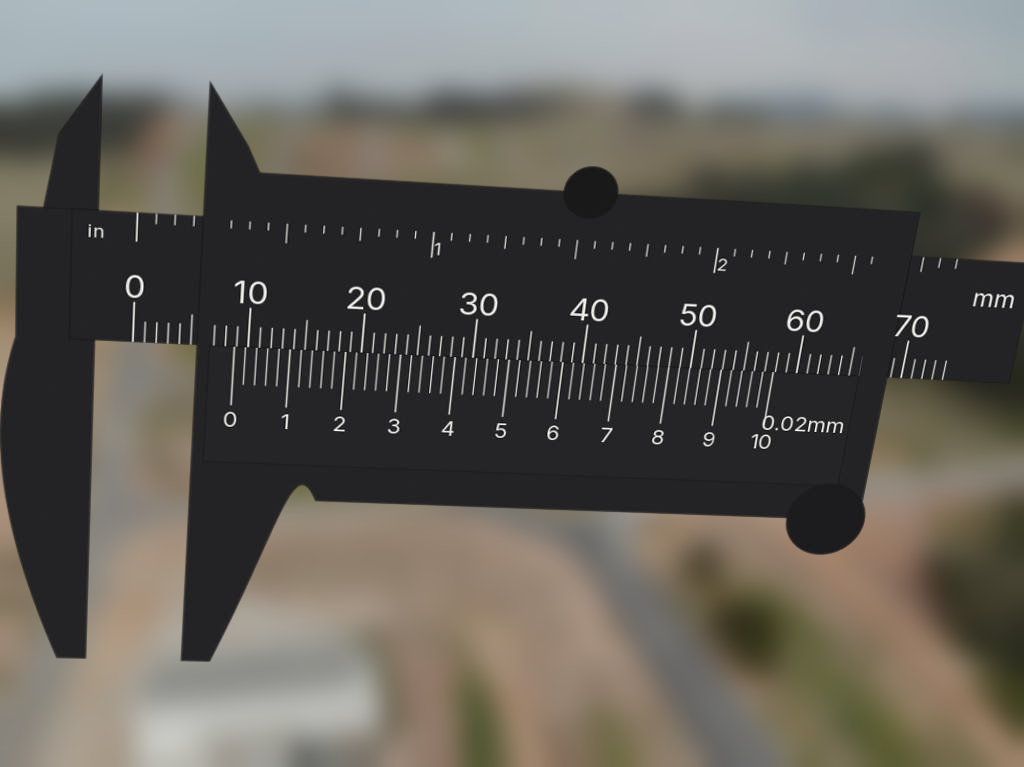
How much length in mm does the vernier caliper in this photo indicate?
8.8 mm
